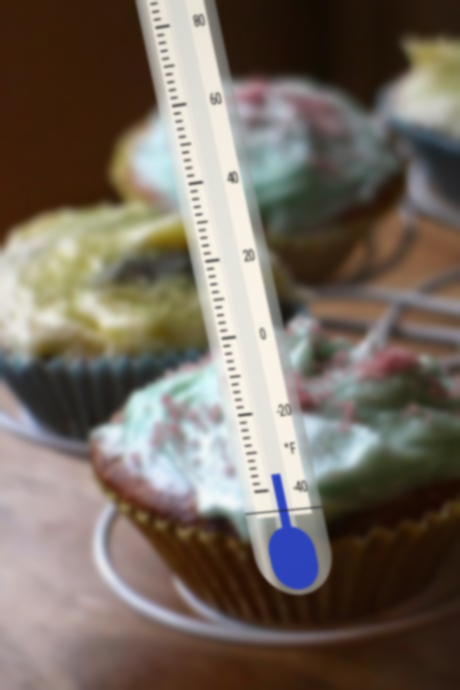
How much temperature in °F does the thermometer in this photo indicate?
-36 °F
